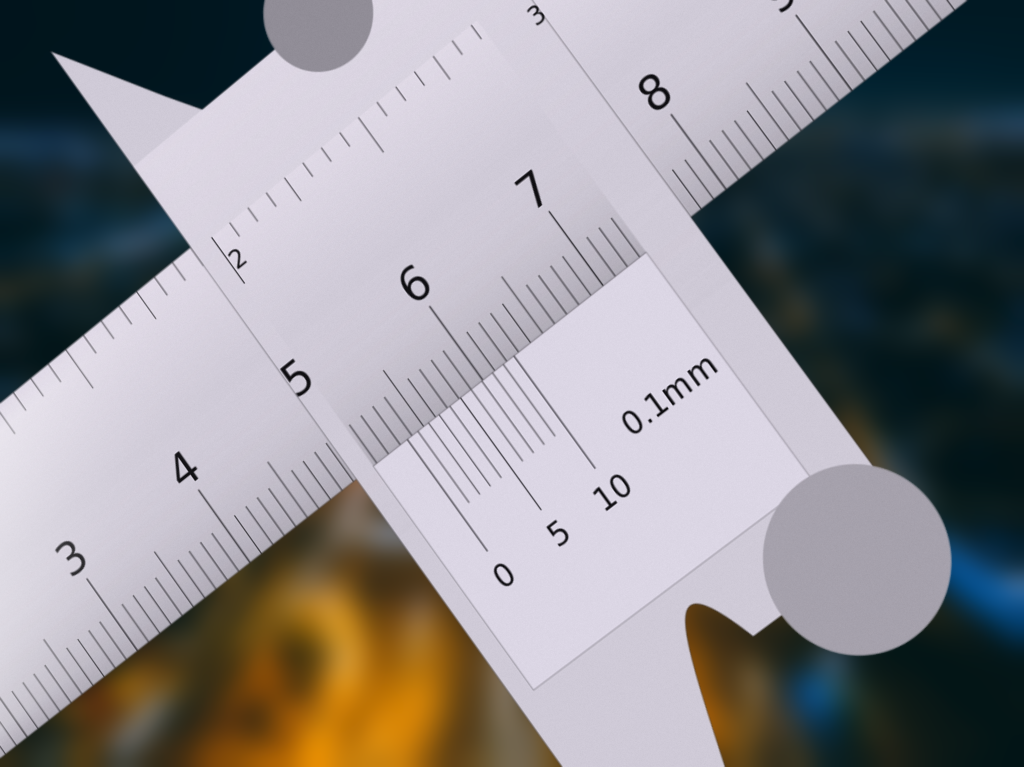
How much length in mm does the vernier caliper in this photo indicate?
53.6 mm
